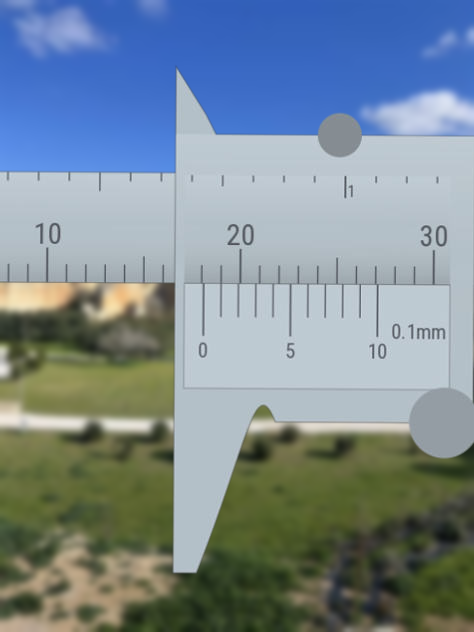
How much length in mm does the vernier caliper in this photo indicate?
18.1 mm
